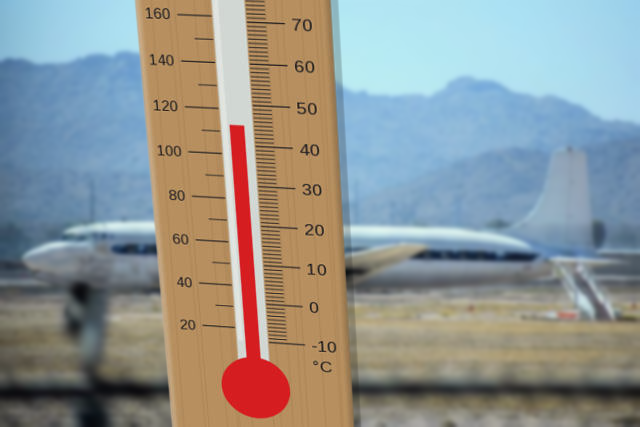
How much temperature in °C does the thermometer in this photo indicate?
45 °C
